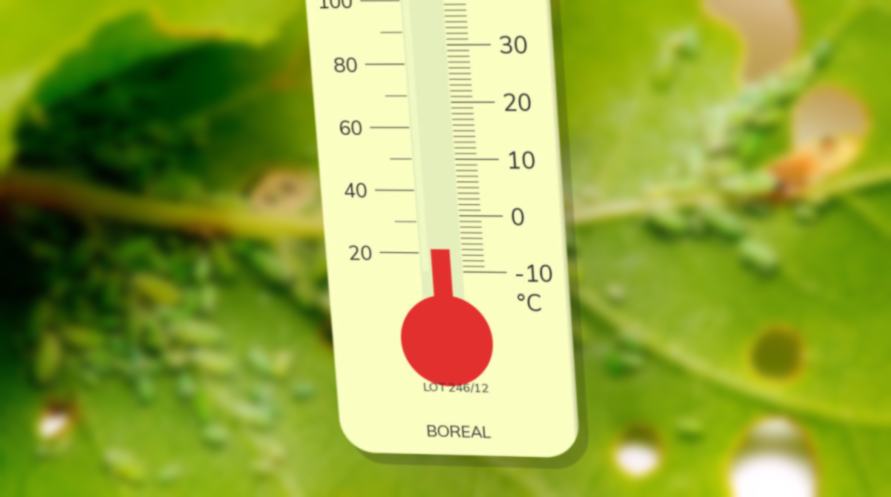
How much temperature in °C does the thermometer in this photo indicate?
-6 °C
